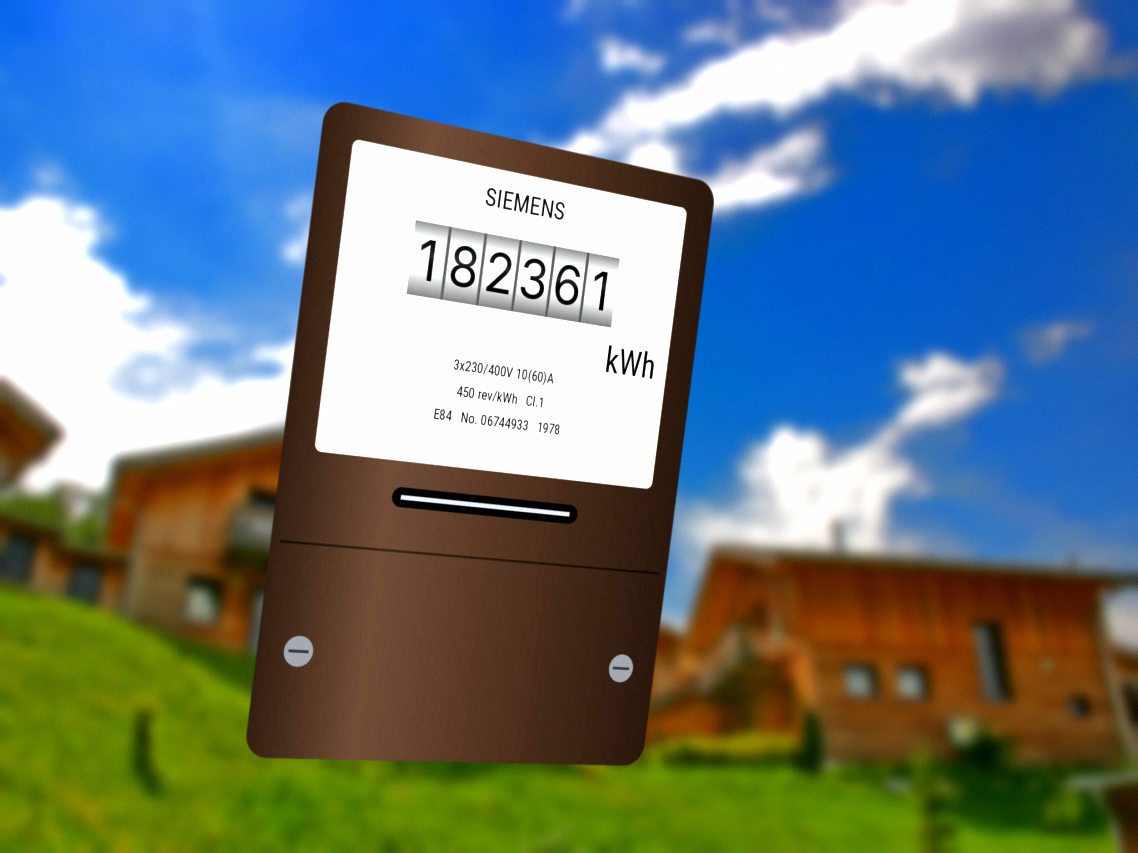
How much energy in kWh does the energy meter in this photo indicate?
182361 kWh
